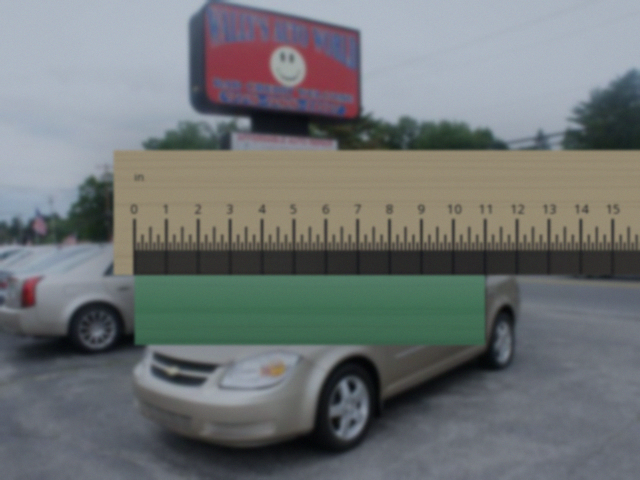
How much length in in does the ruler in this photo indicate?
11 in
